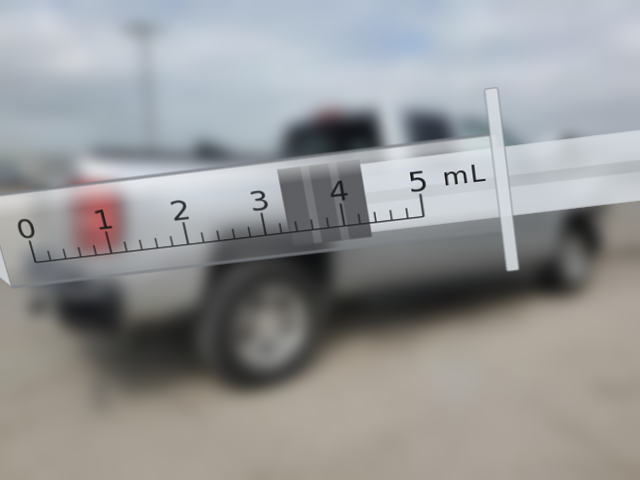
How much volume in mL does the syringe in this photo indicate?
3.3 mL
